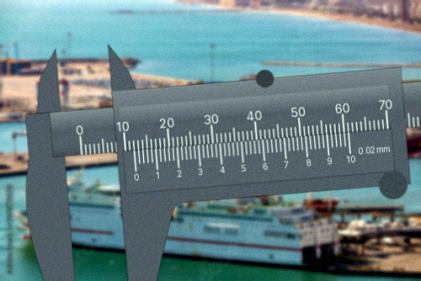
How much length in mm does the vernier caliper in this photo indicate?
12.0 mm
